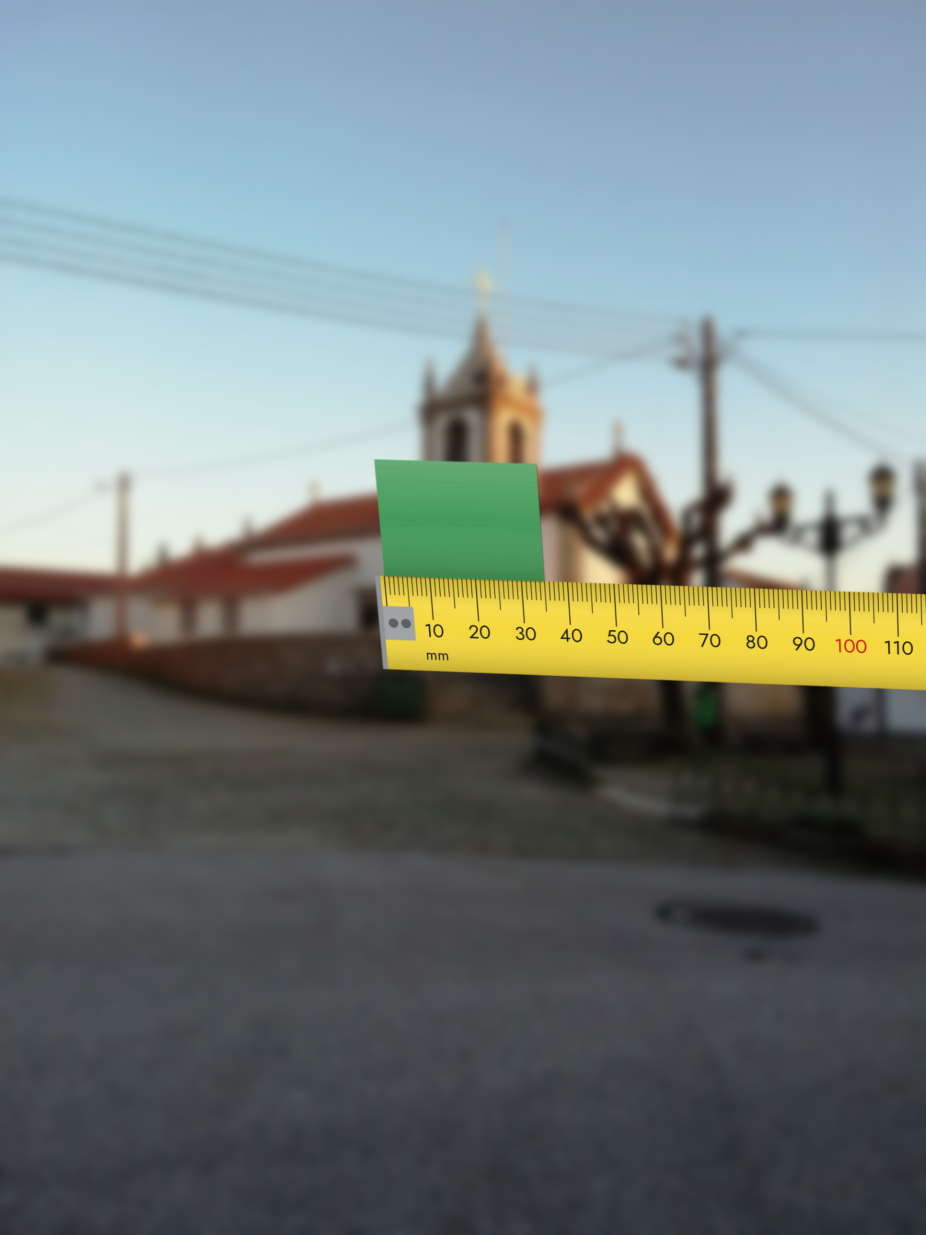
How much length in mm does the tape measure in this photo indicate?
35 mm
